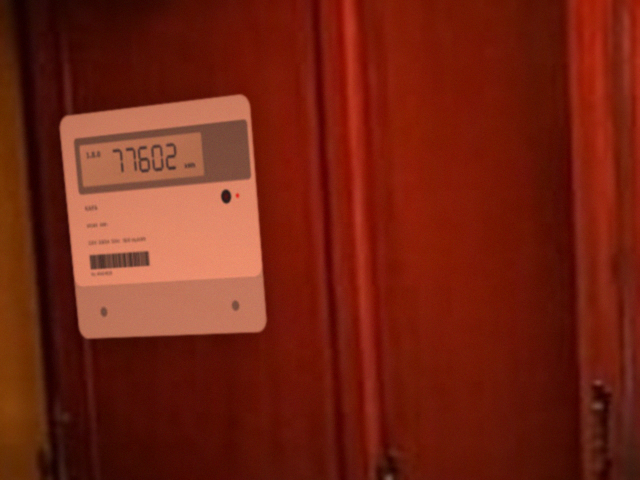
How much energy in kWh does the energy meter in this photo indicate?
77602 kWh
